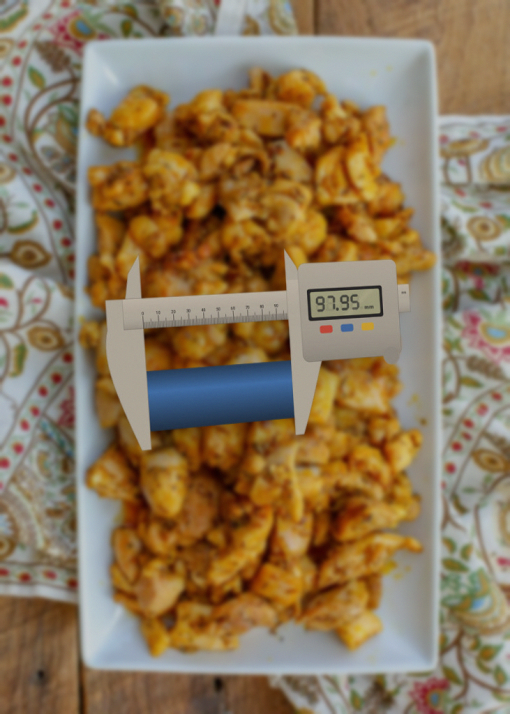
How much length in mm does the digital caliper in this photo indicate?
97.95 mm
